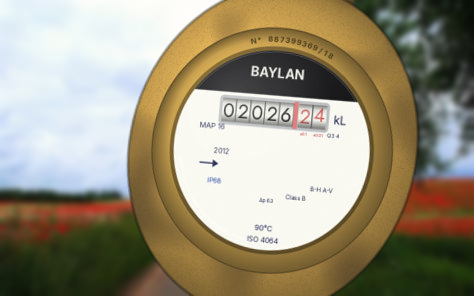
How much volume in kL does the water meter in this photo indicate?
2026.24 kL
